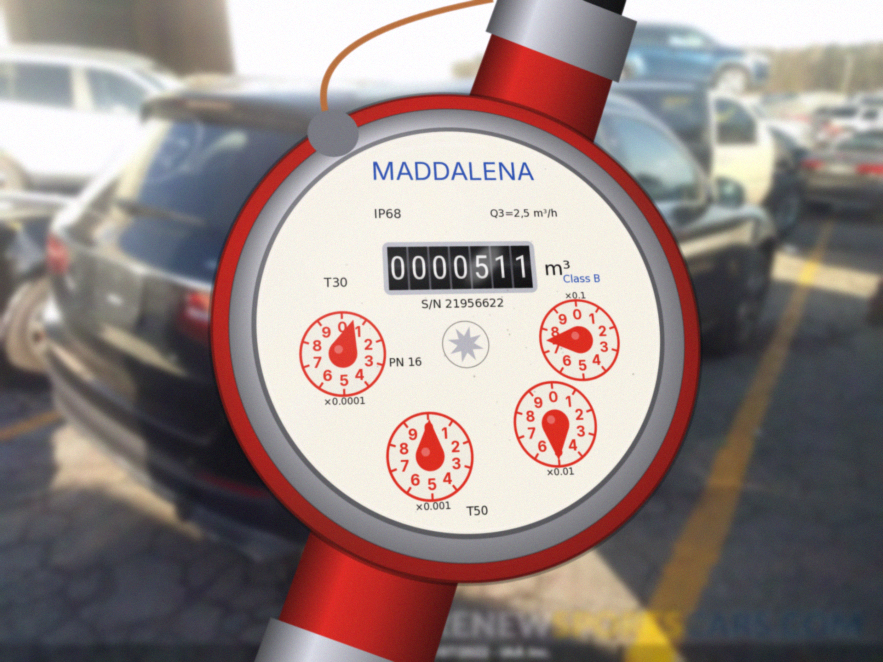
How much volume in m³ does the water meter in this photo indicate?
511.7500 m³
